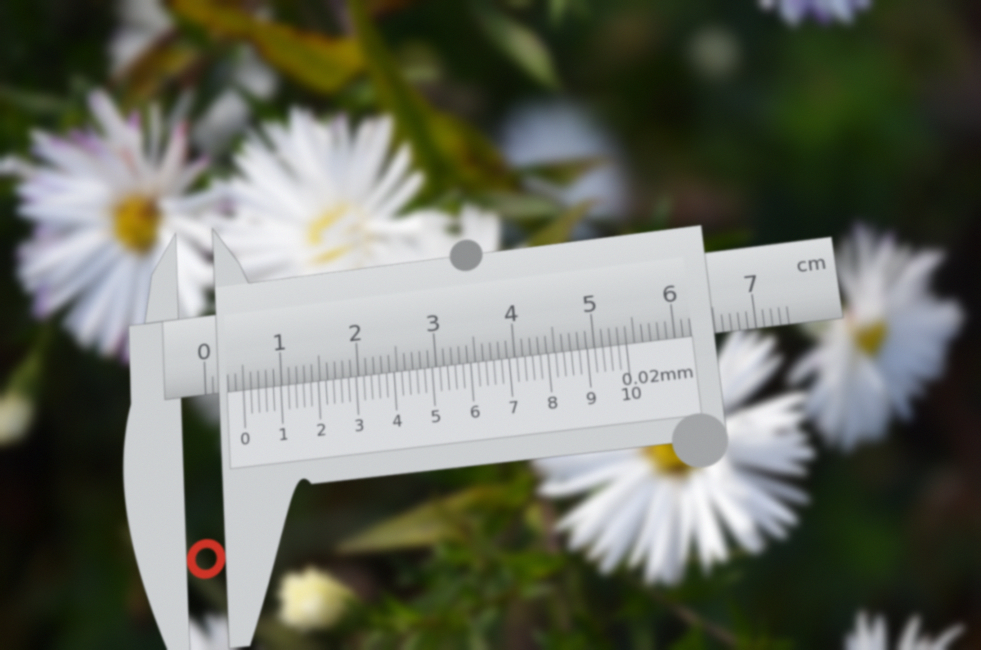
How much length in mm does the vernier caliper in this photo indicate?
5.0 mm
